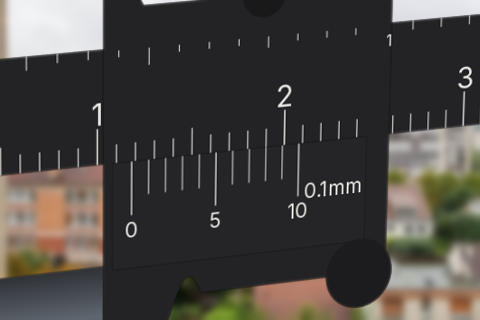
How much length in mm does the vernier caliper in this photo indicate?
11.8 mm
